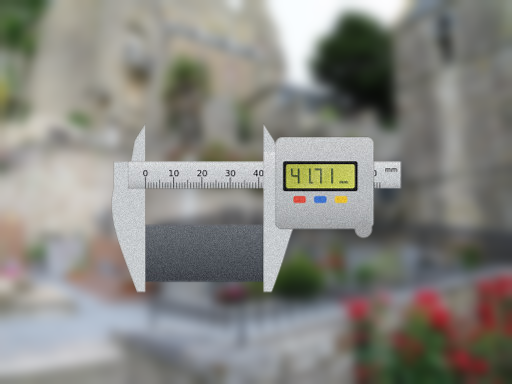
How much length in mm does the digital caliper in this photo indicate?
41.71 mm
